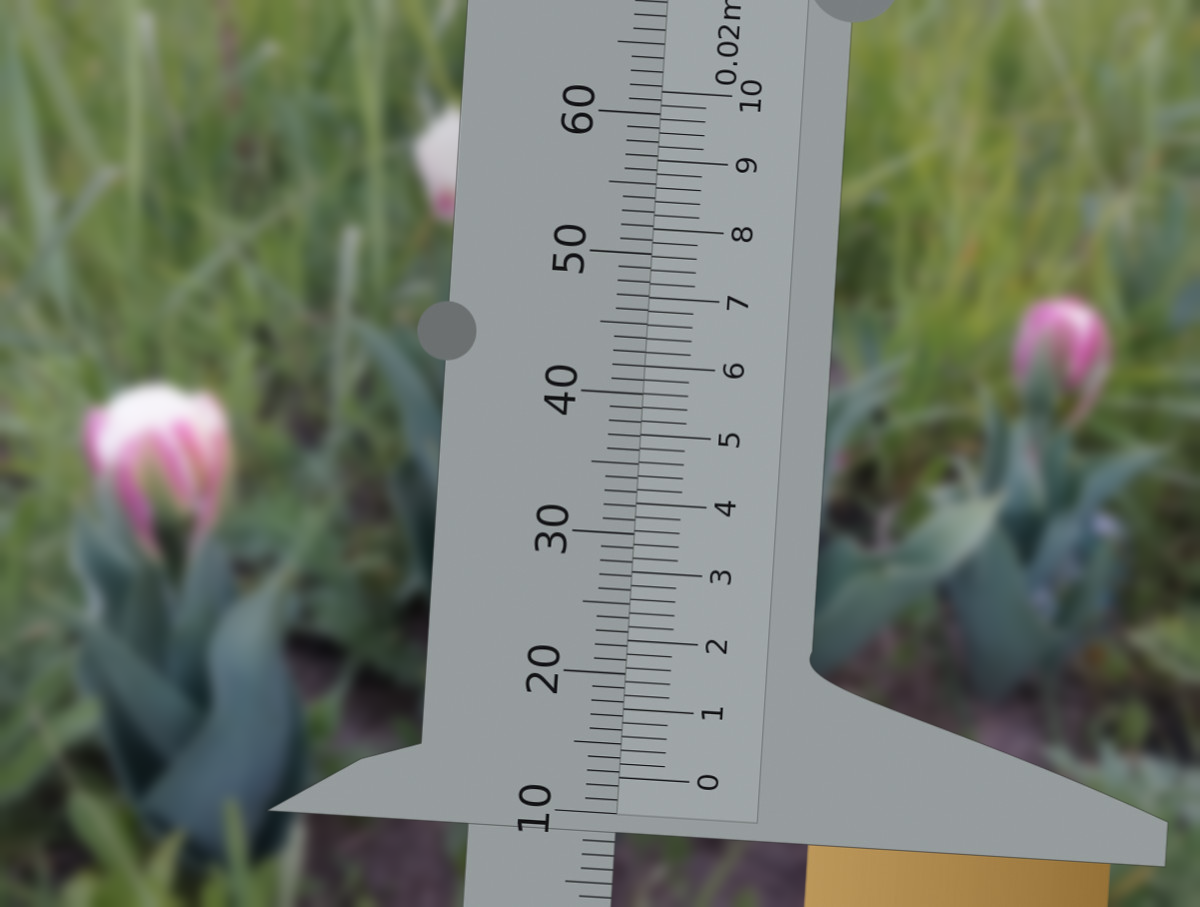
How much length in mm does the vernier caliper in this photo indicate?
12.6 mm
